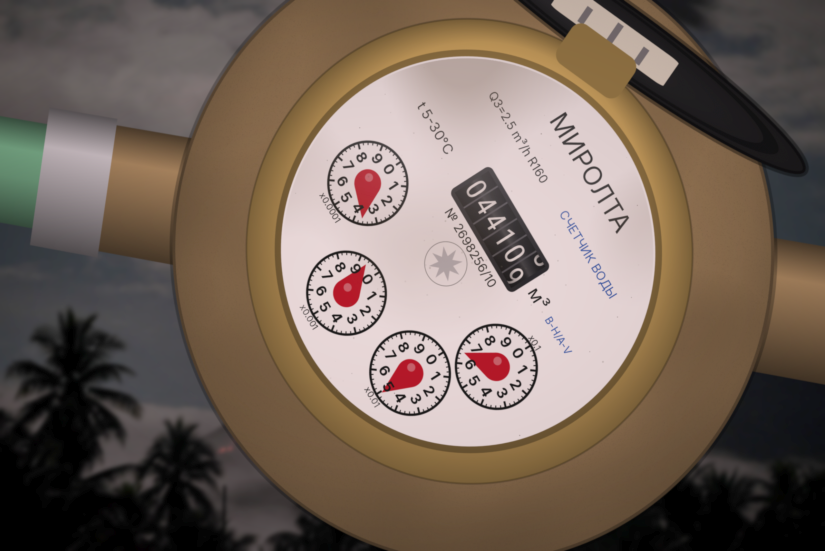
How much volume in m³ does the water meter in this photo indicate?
44108.6493 m³
